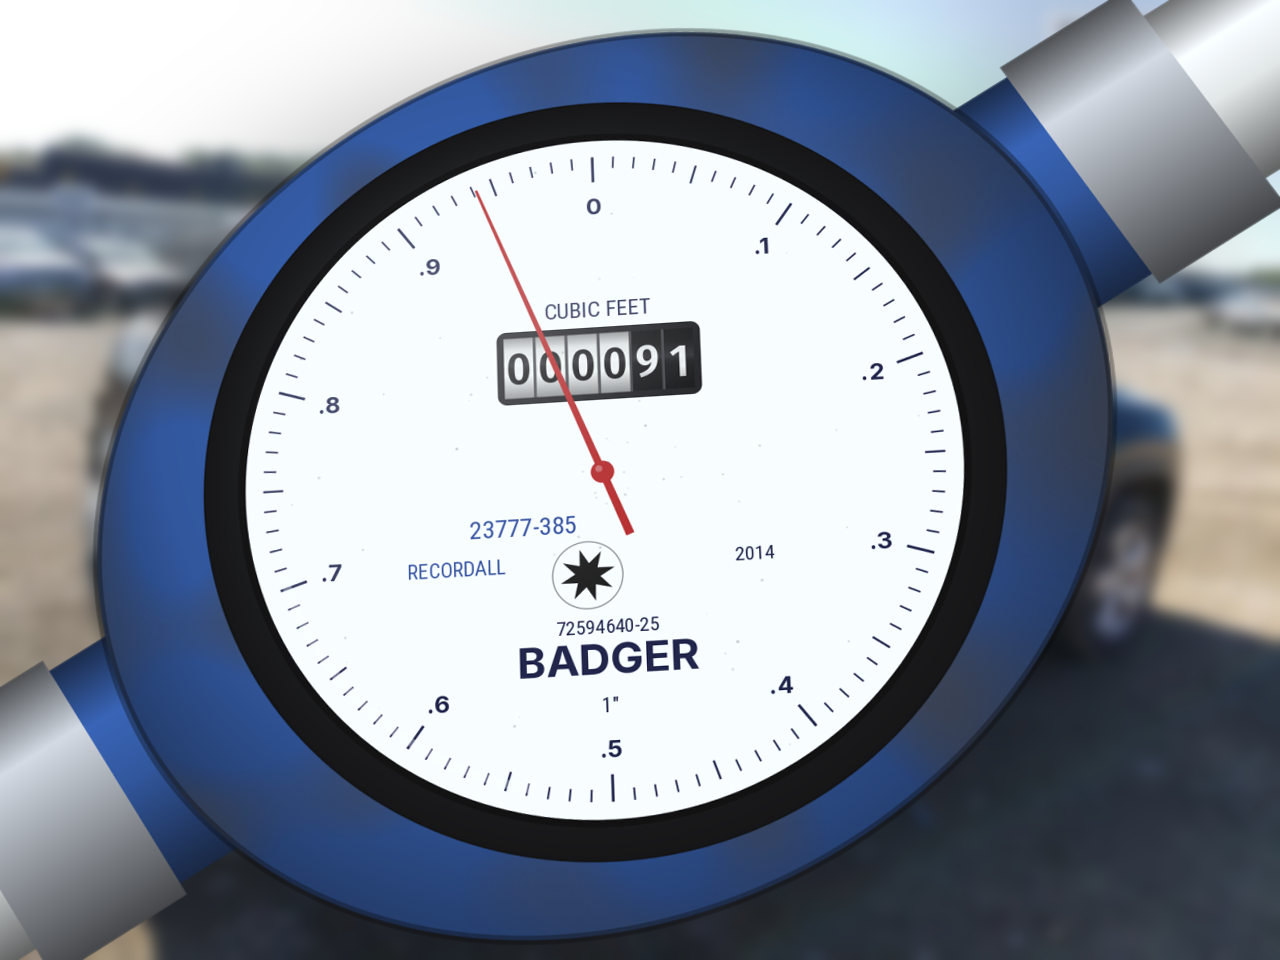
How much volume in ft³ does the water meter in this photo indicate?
90.94 ft³
